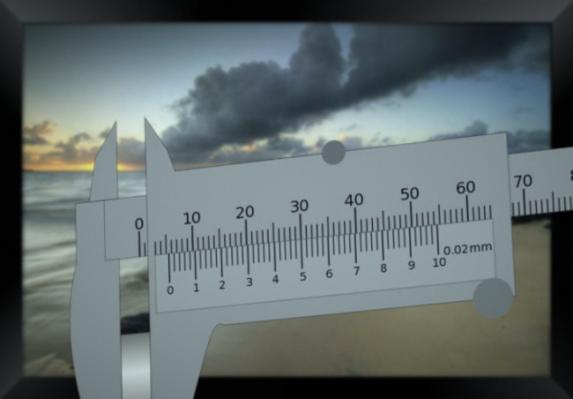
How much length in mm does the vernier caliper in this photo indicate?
5.5 mm
